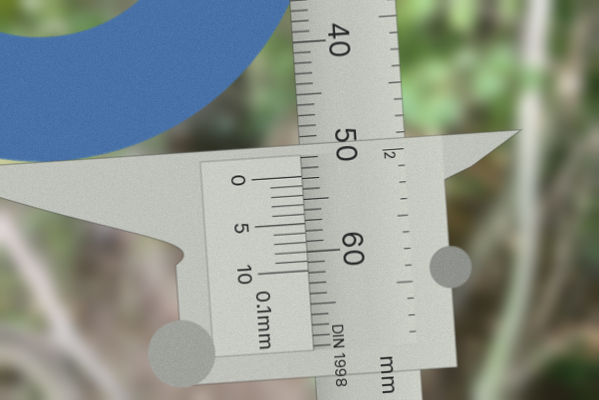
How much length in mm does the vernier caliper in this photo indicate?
52.8 mm
